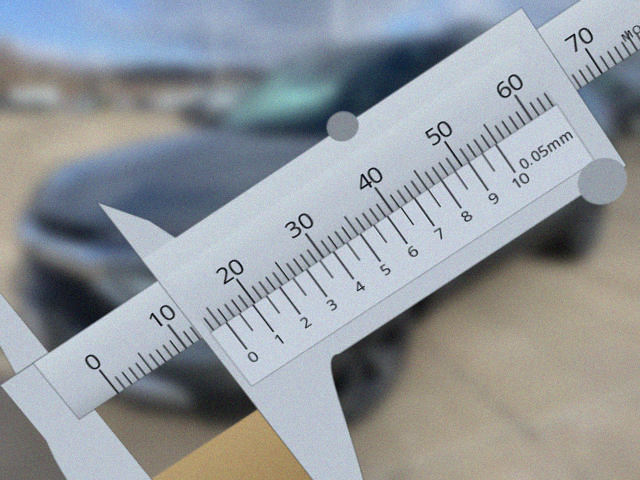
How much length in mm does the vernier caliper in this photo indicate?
15.8 mm
